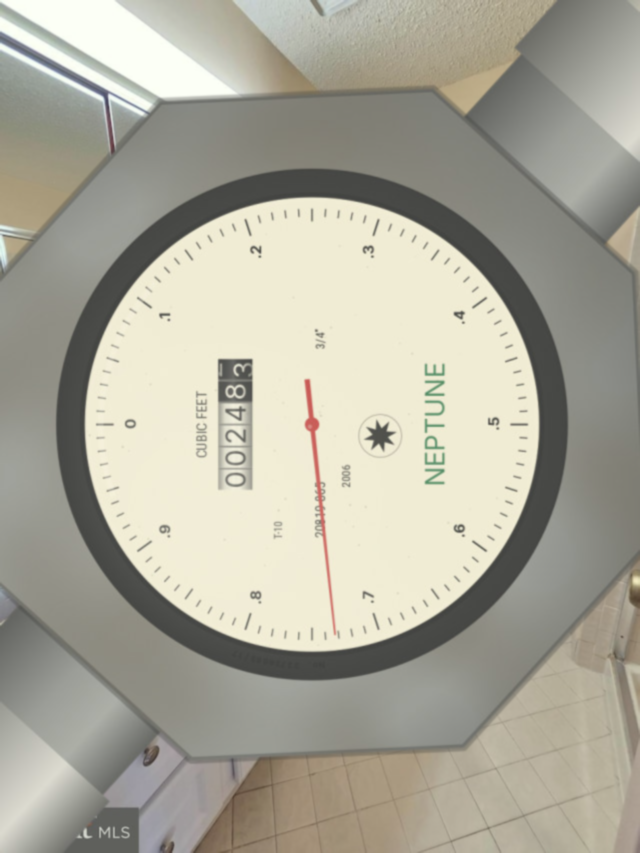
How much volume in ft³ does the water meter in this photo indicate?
2482.73 ft³
